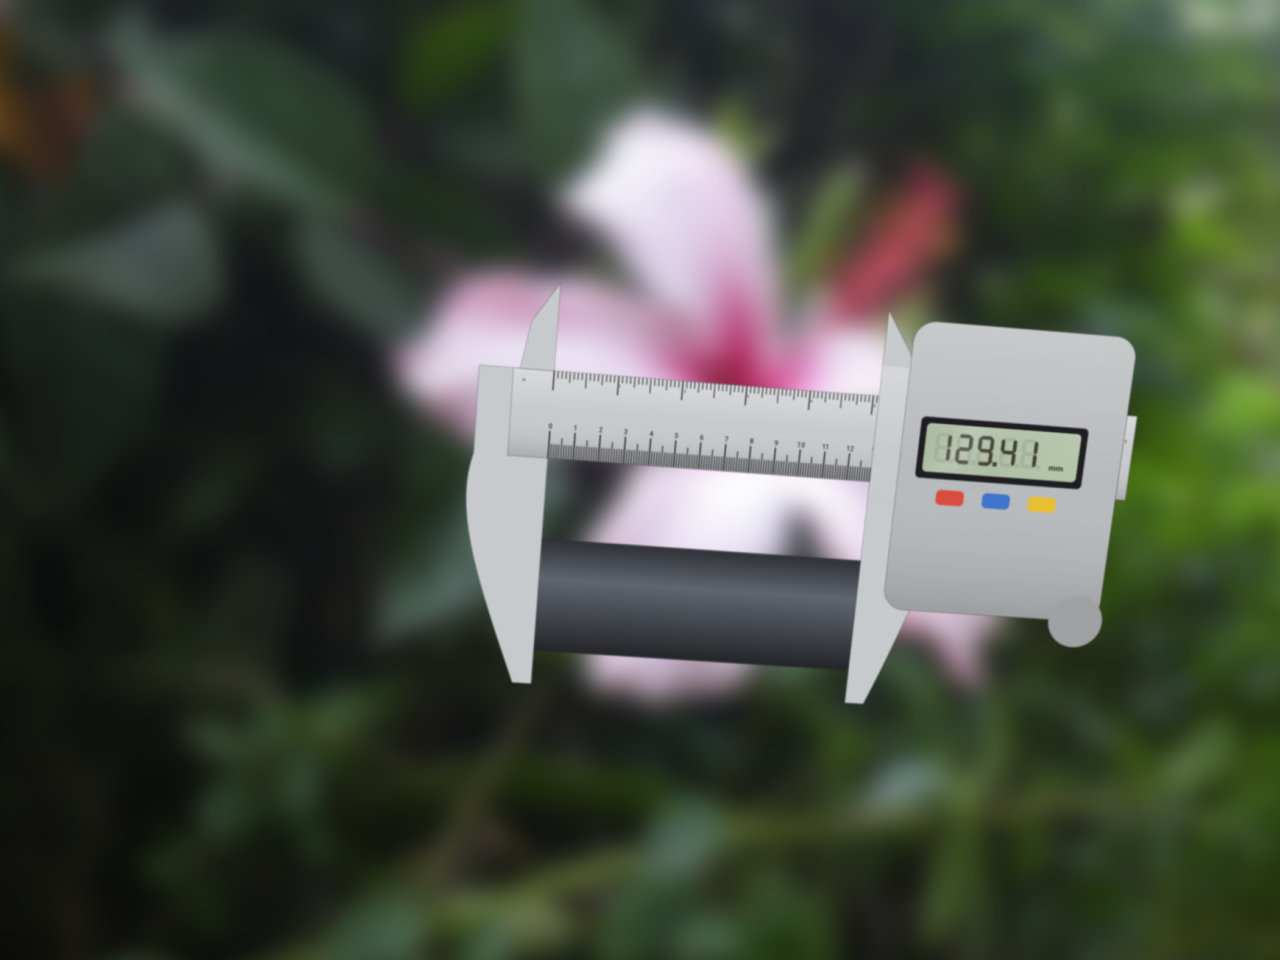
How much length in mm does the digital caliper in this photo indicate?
129.41 mm
